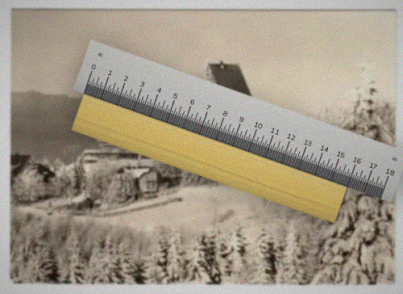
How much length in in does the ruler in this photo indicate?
16 in
